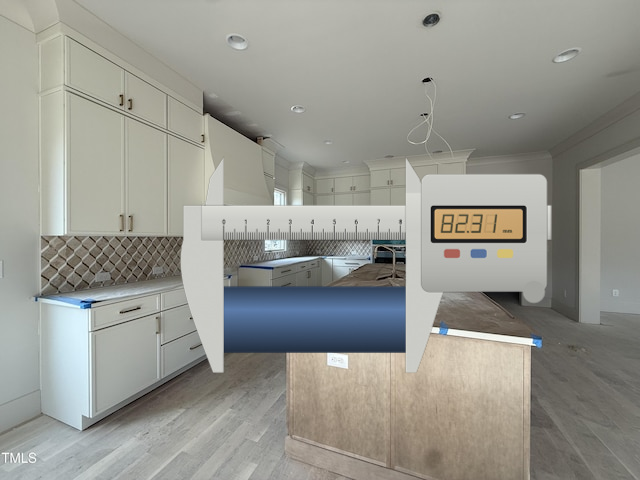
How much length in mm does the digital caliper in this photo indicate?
82.31 mm
